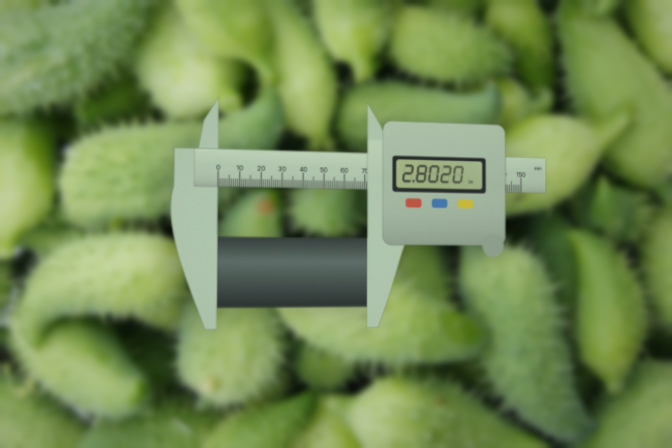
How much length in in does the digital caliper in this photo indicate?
2.8020 in
